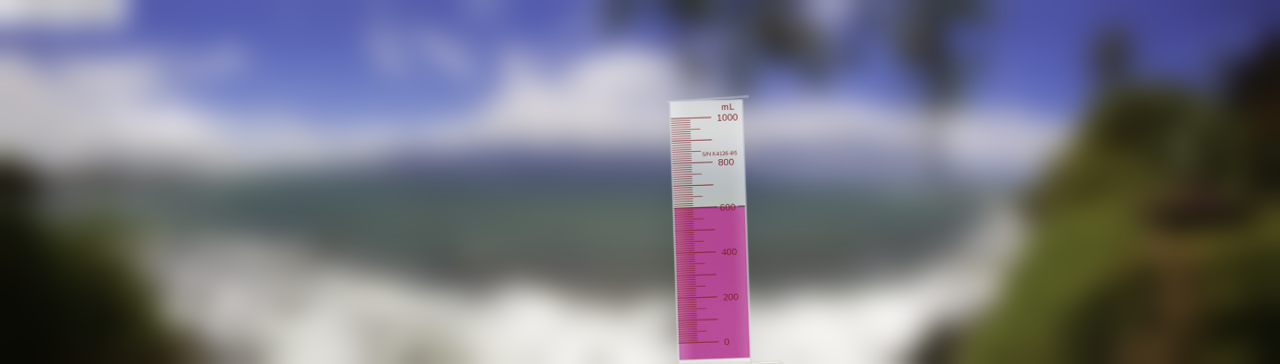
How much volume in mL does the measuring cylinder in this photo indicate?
600 mL
